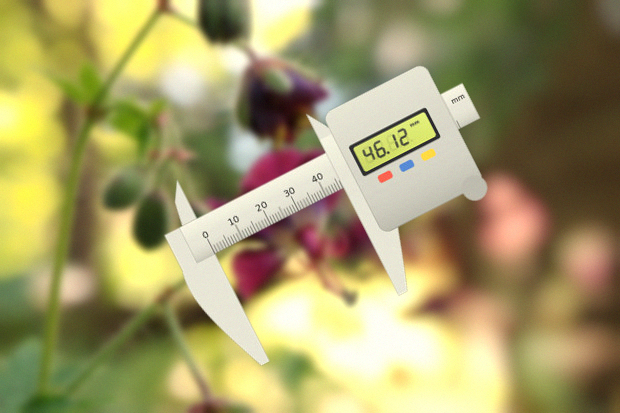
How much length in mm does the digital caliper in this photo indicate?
46.12 mm
